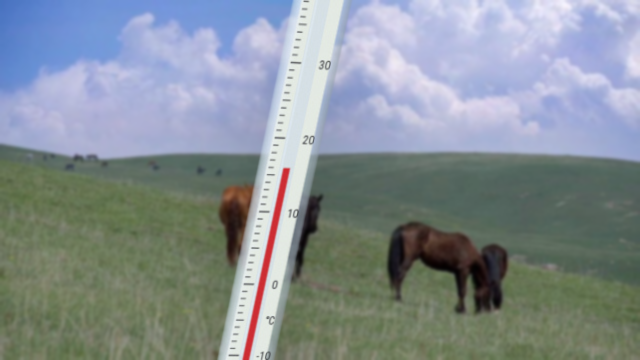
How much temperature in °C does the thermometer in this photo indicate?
16 °C
